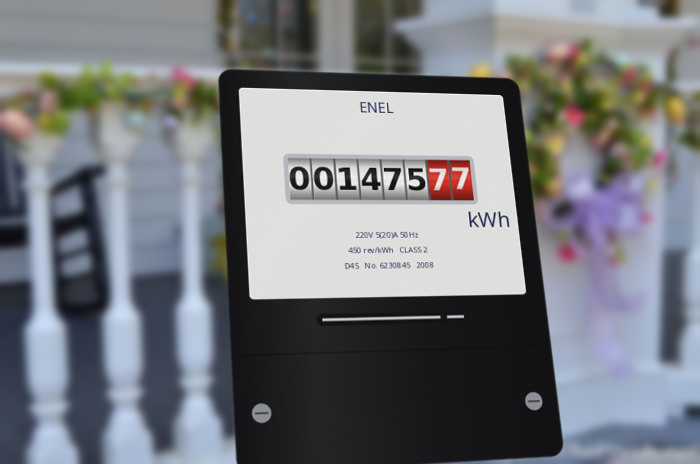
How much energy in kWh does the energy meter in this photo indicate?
1475.77 kWh
